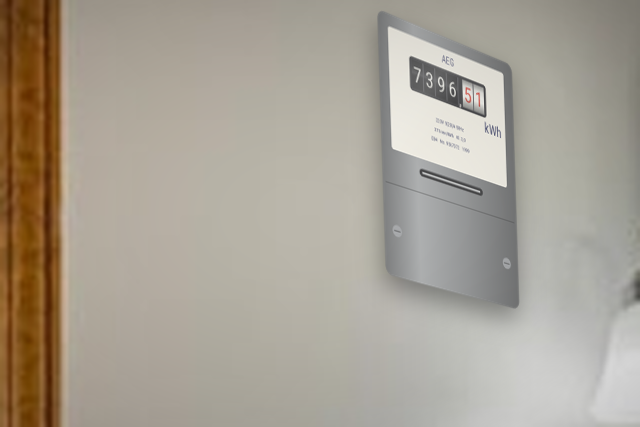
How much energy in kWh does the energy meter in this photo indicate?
7396.51 kWh
